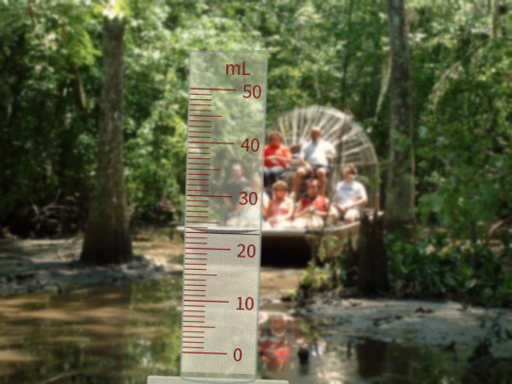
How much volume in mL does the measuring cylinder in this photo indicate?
23 mL
